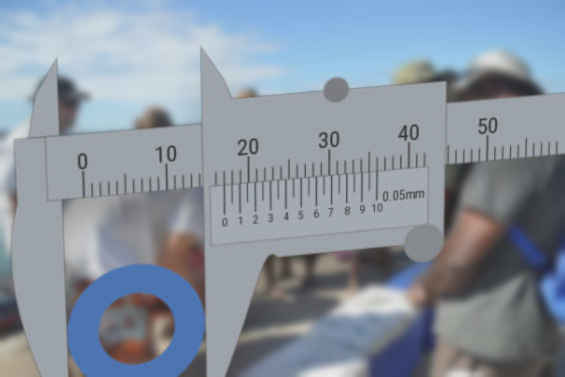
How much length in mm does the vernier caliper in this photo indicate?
17.0 mm
